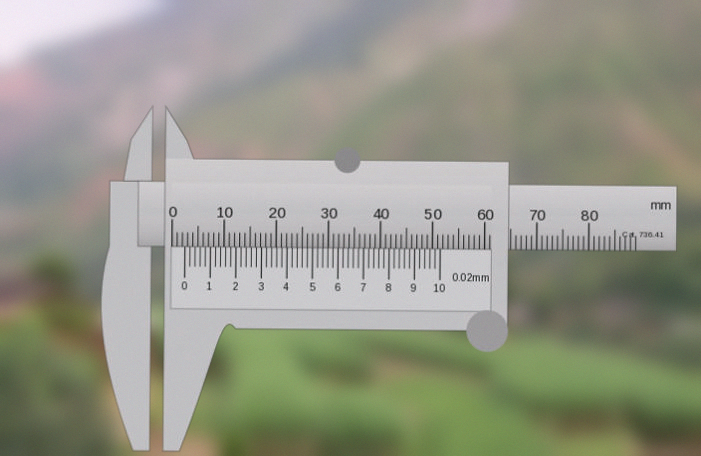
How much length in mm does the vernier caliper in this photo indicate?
2.5 mm
